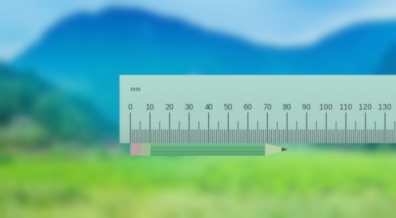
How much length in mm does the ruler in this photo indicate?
80 mm
